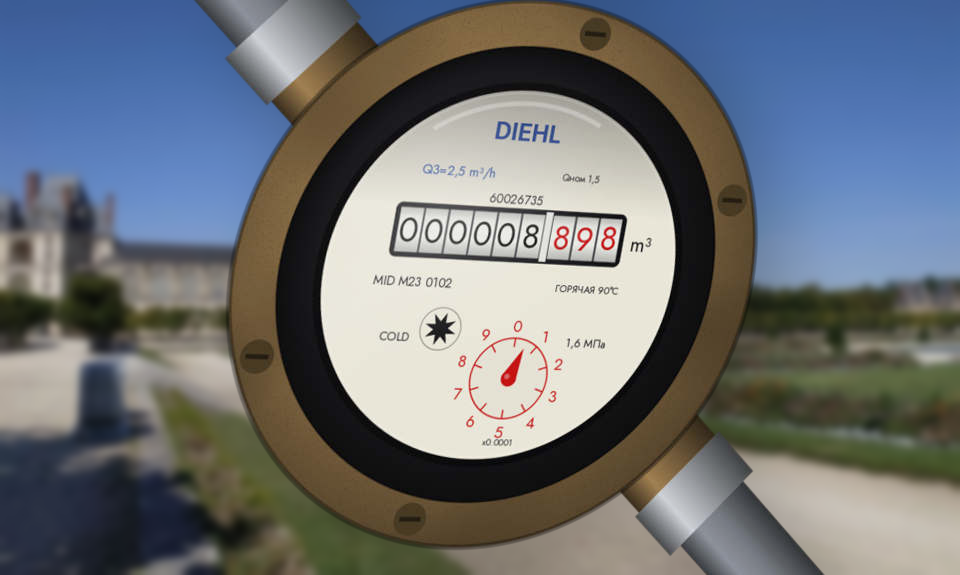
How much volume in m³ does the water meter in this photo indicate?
8.8980 m³
